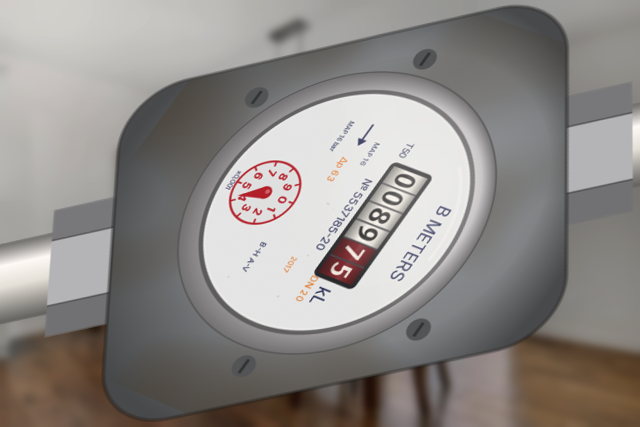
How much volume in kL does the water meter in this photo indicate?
89.754 kL
